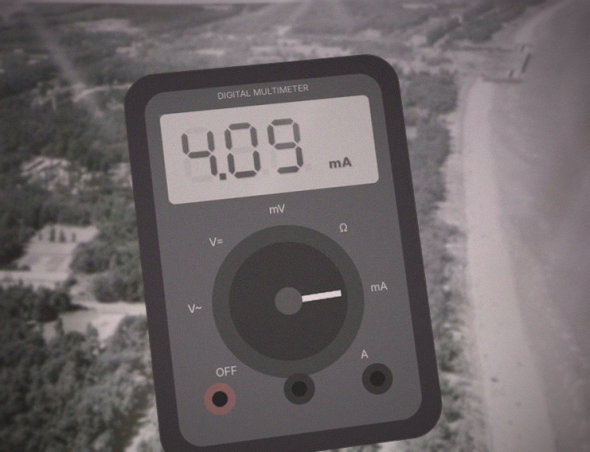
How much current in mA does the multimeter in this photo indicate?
4.09 mA
